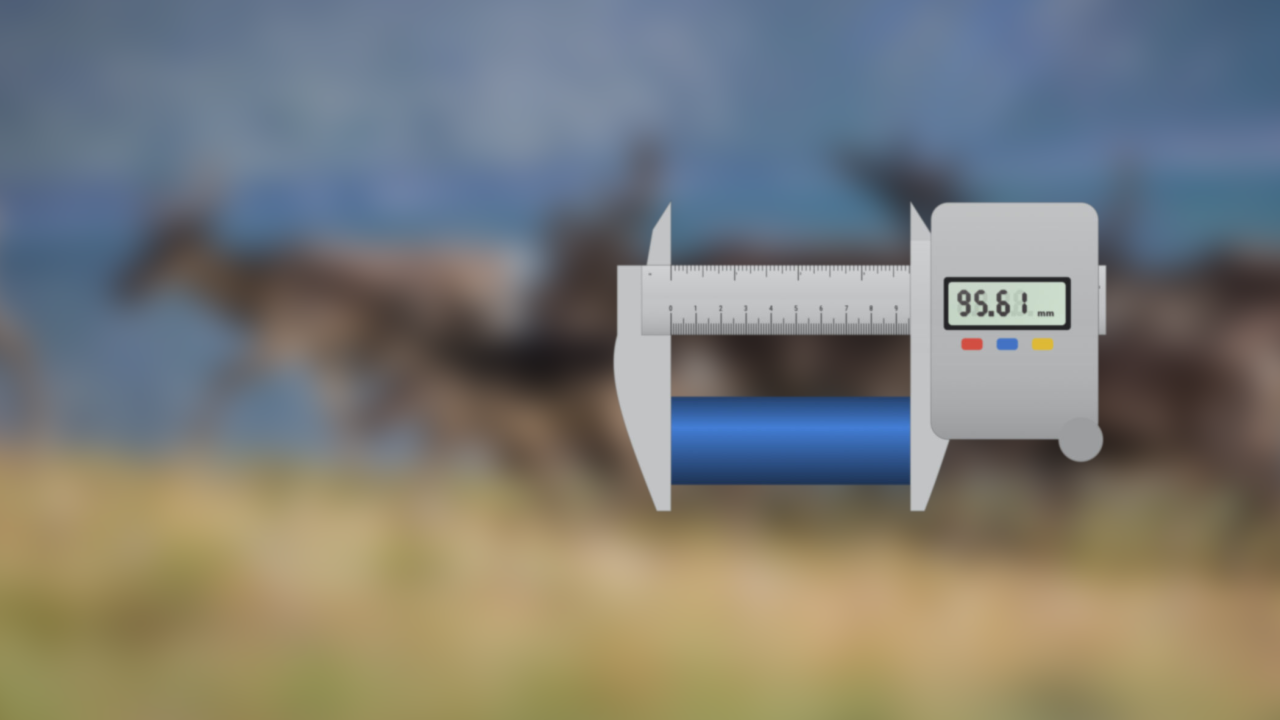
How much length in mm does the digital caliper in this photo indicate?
95.61 mm
